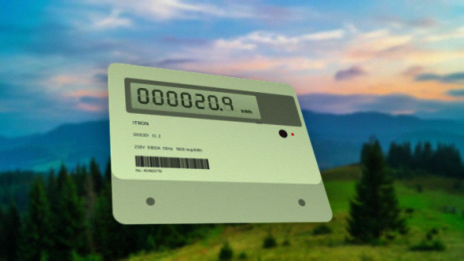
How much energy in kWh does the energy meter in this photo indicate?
20.9 kWh
